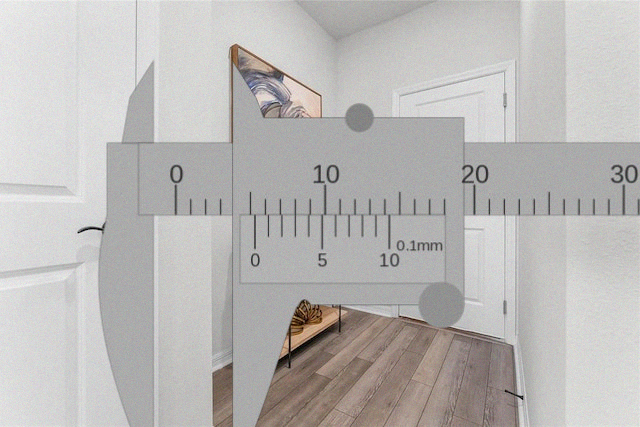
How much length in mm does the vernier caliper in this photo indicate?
5.3 mm
